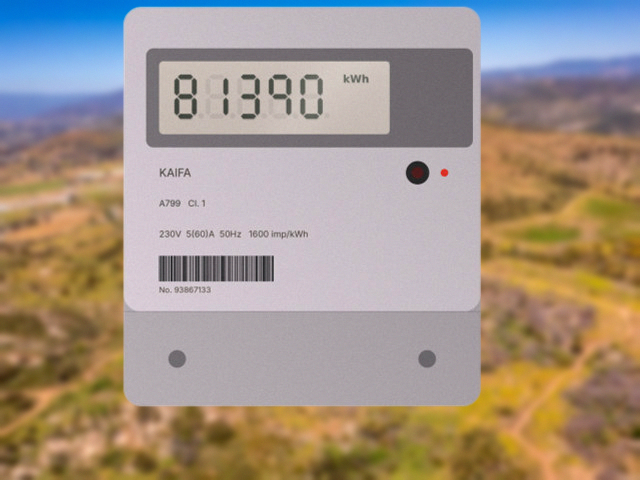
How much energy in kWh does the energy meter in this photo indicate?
81390 kWh
